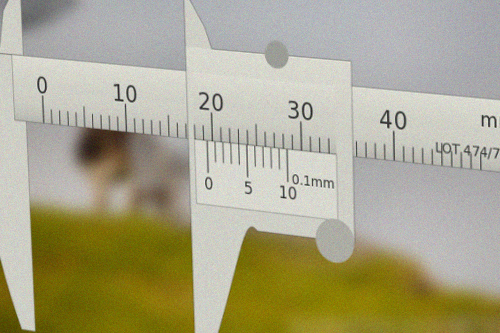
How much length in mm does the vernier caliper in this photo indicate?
19.4 mm
